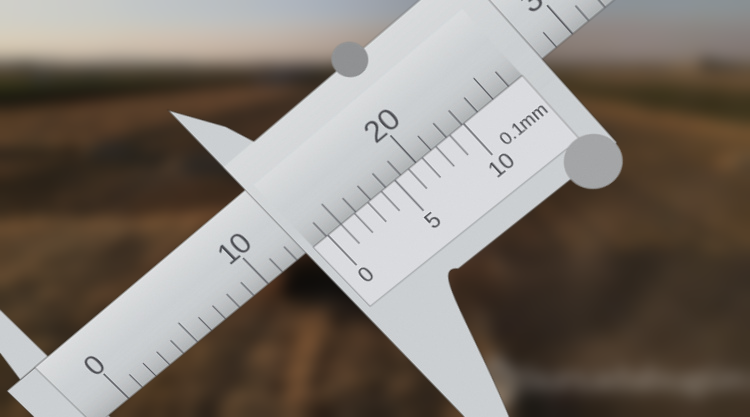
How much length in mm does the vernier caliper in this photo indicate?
14.1 mm
